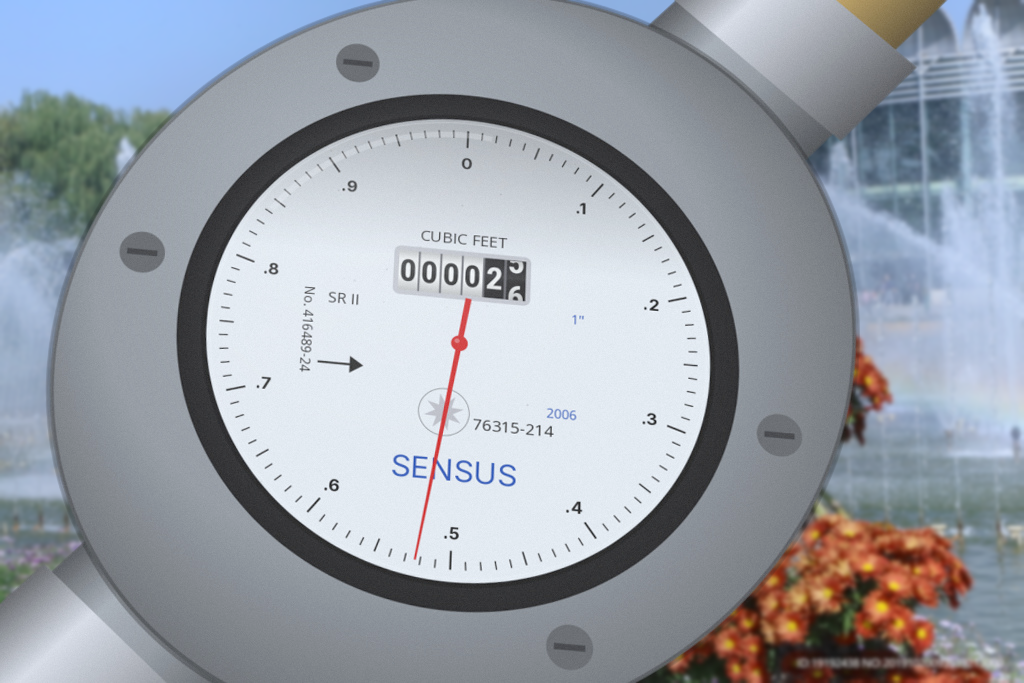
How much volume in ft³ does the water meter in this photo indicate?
25.52 ft³
